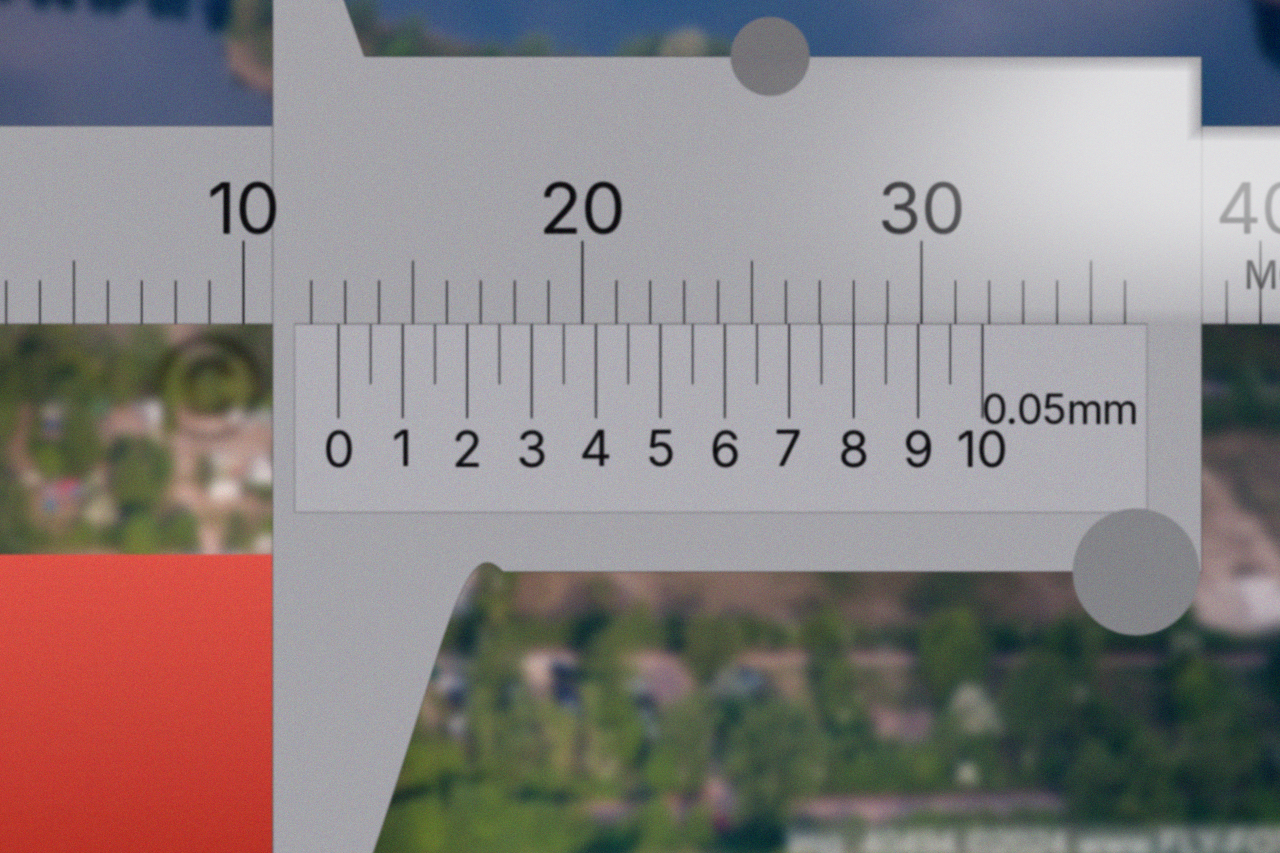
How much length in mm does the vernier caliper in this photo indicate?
12.80 mm
